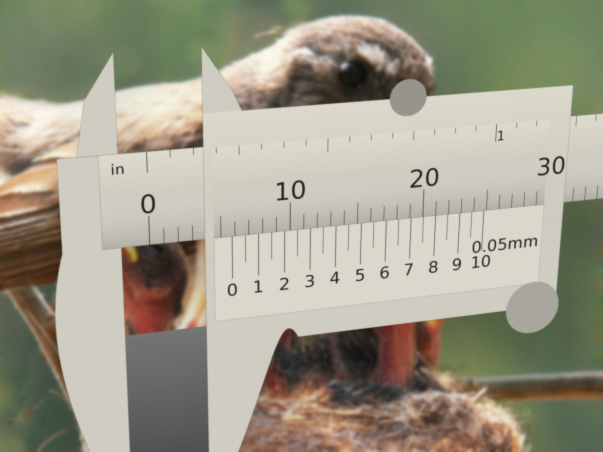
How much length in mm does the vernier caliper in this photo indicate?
5.8 mm
